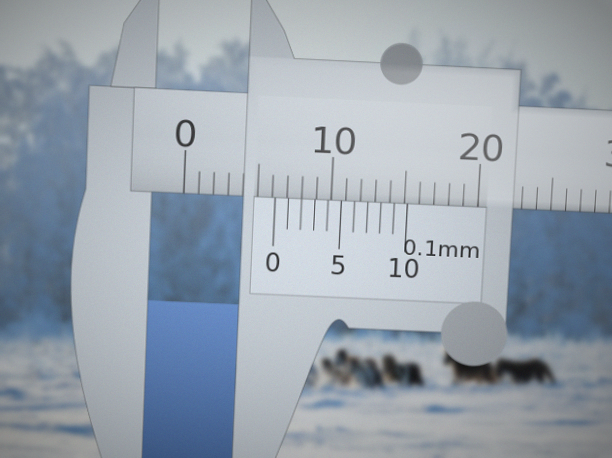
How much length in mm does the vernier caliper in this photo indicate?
6.2 mm
